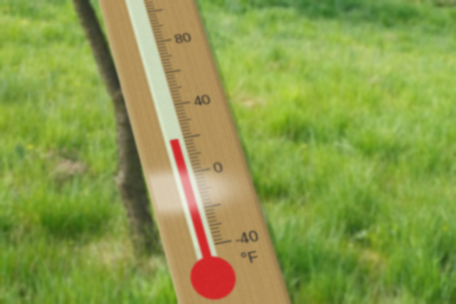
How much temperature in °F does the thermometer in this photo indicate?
20 °F
